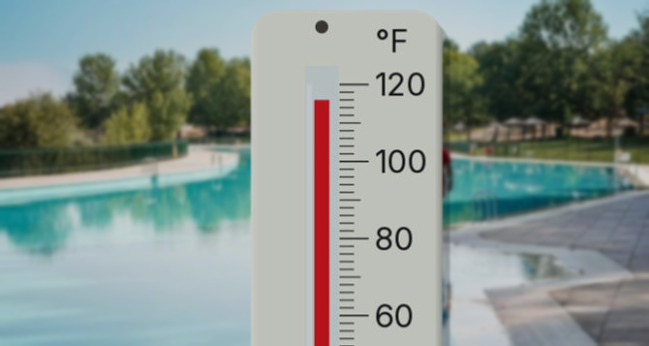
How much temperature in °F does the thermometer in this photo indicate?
116 °F
